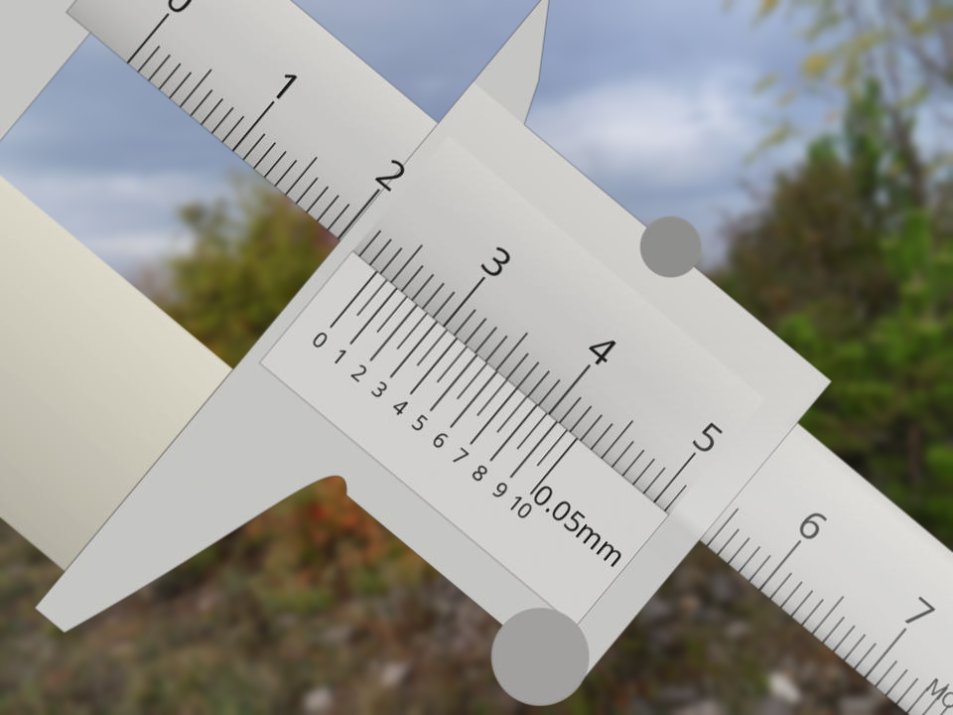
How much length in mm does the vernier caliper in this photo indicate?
23.7 mm
